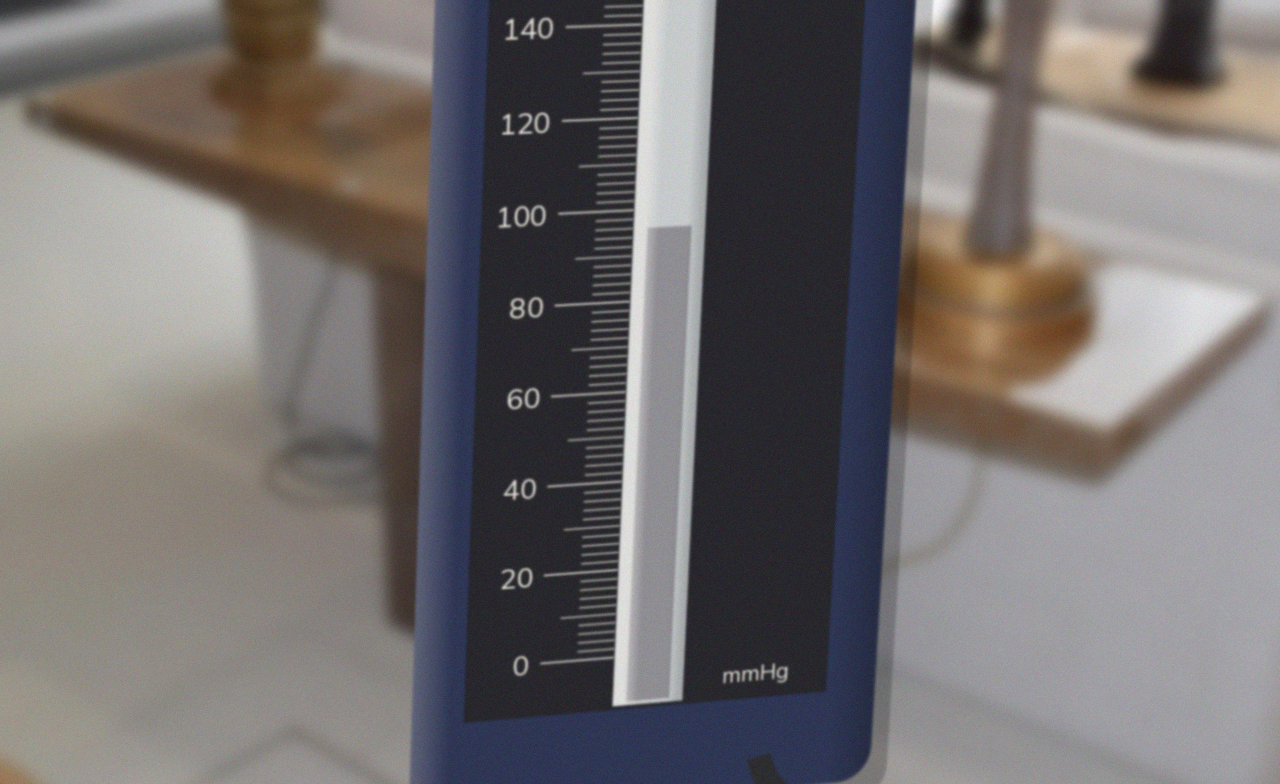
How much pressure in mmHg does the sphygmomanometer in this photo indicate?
96 mmHg
